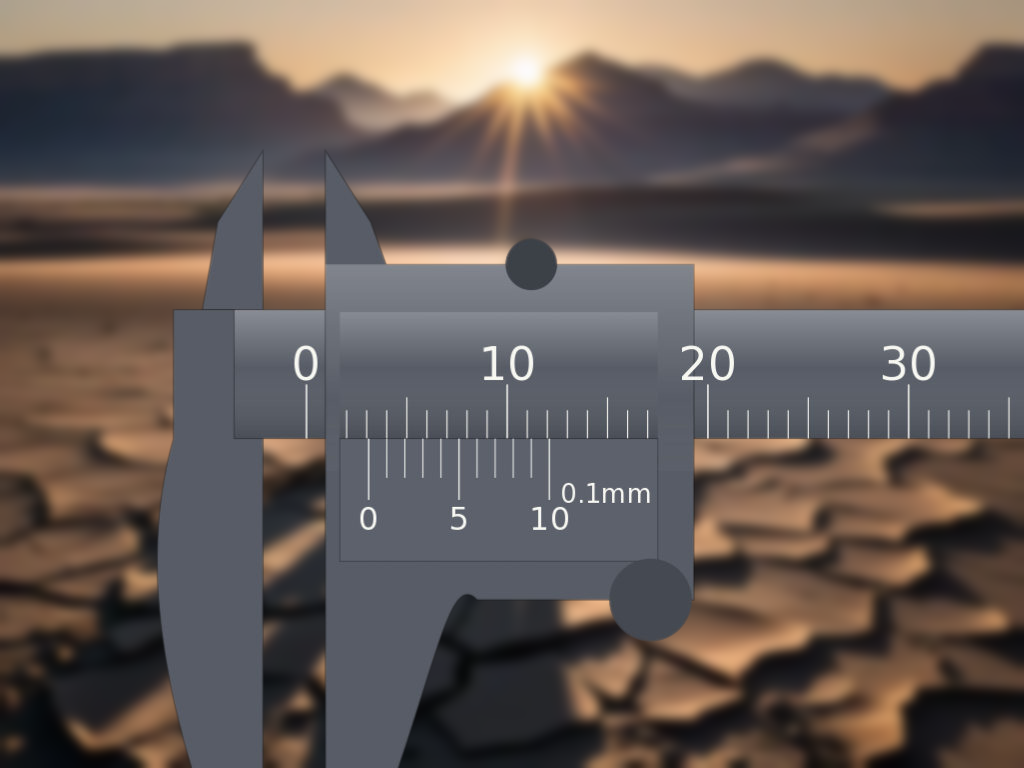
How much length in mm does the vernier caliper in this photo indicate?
3.1 mm
